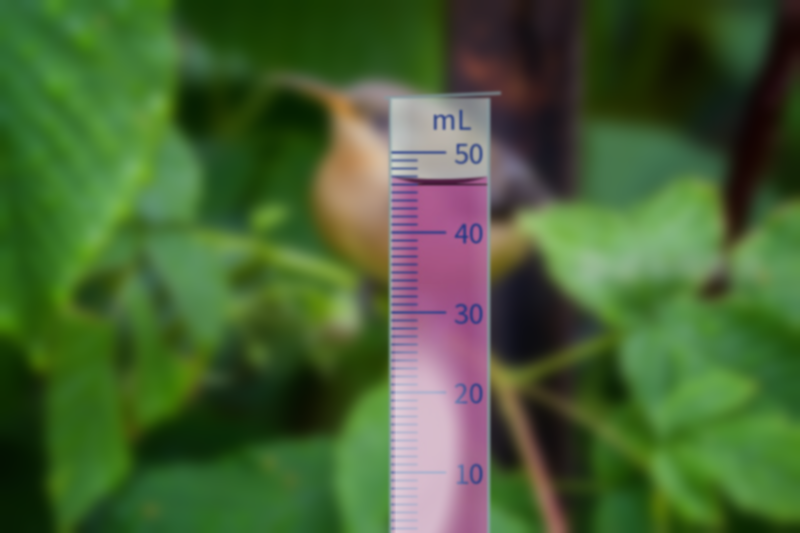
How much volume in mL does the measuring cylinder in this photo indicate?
46 mL
